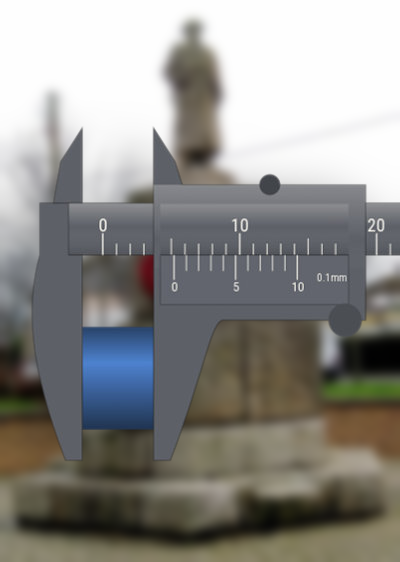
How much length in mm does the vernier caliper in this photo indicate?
5.2 mm
